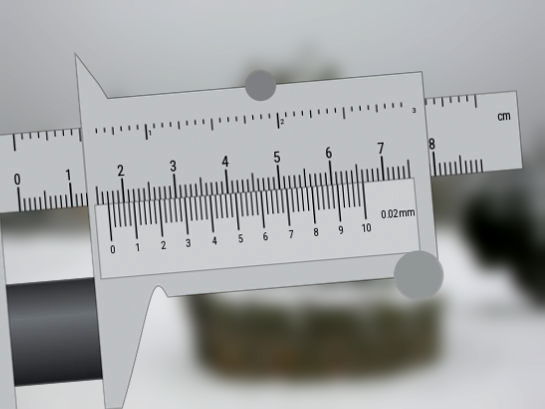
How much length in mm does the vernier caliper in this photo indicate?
17.0 mm
